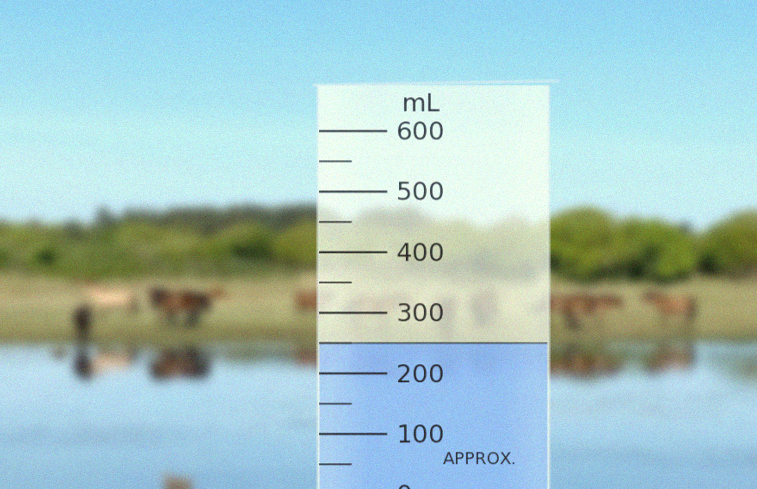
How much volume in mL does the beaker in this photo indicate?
250 mL
